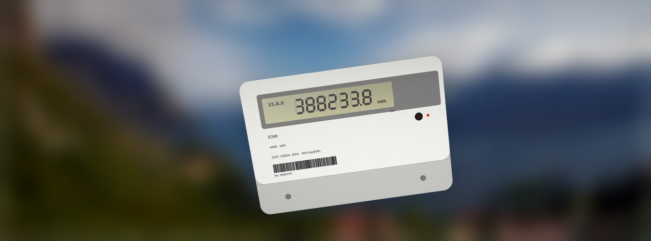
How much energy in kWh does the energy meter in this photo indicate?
388233.8 kWh
